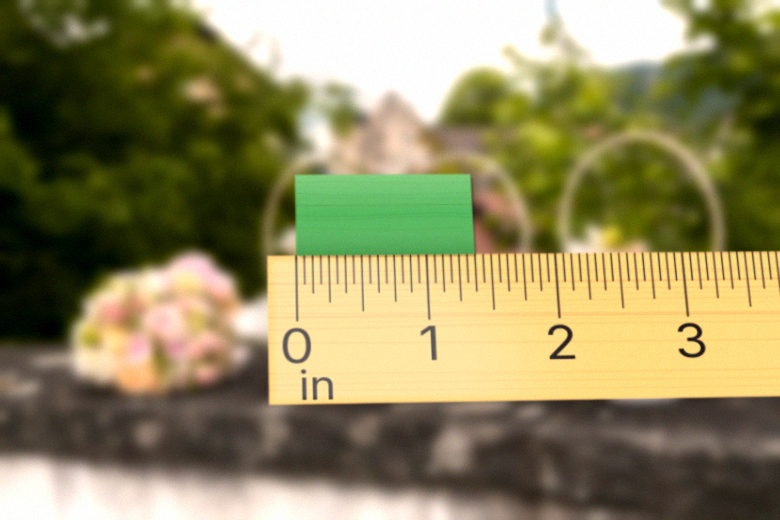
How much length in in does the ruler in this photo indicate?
1.375 in
